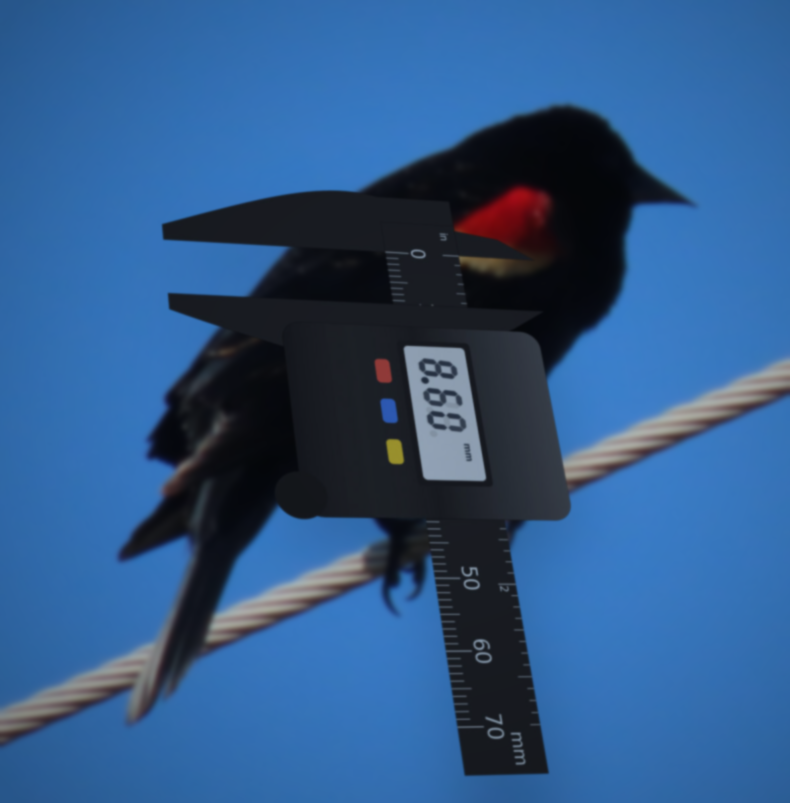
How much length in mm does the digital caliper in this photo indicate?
8.60 mm
